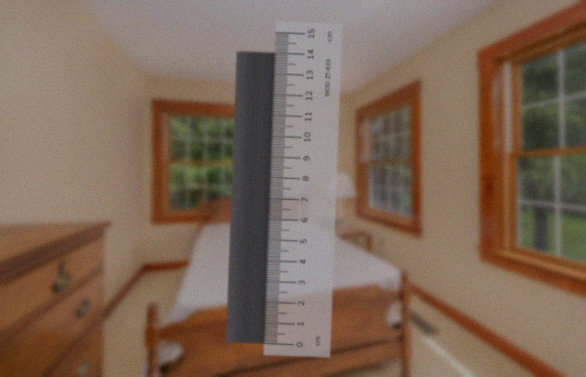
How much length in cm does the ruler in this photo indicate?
14 cm
